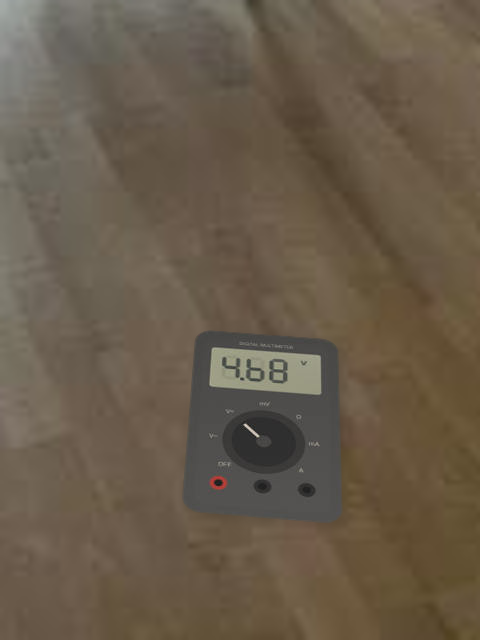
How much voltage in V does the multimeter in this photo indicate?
4.68 V
